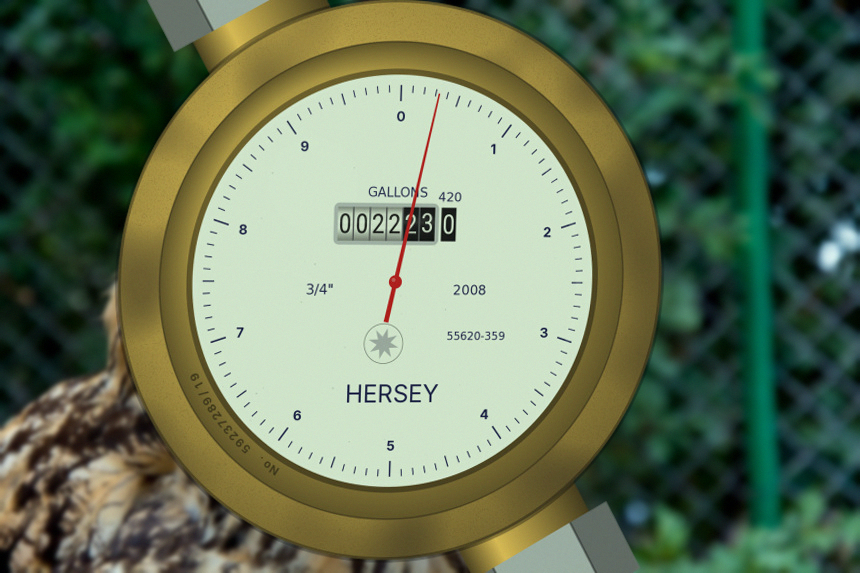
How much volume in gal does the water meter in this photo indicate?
22230.3 gal
